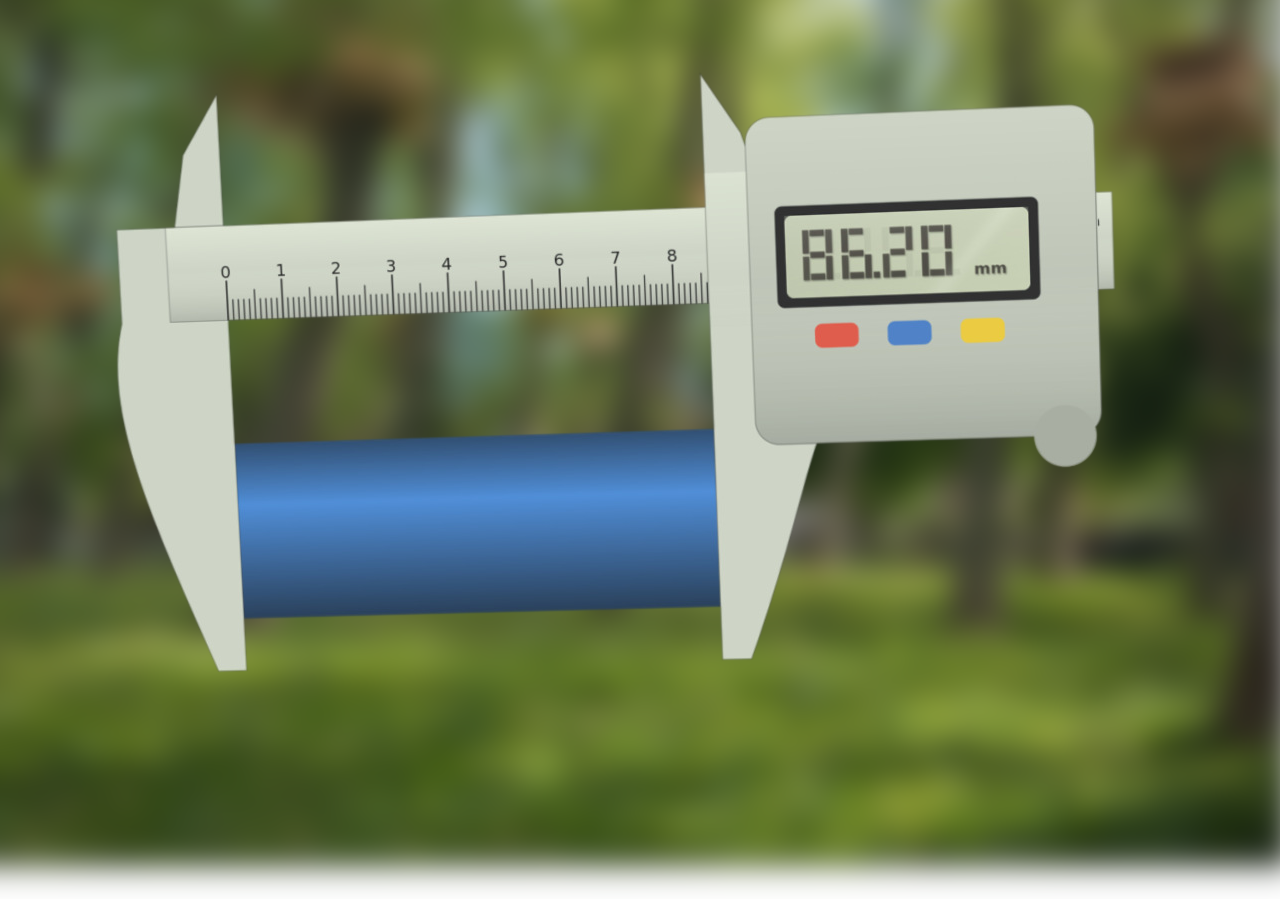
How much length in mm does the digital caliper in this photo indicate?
86.20 mm
